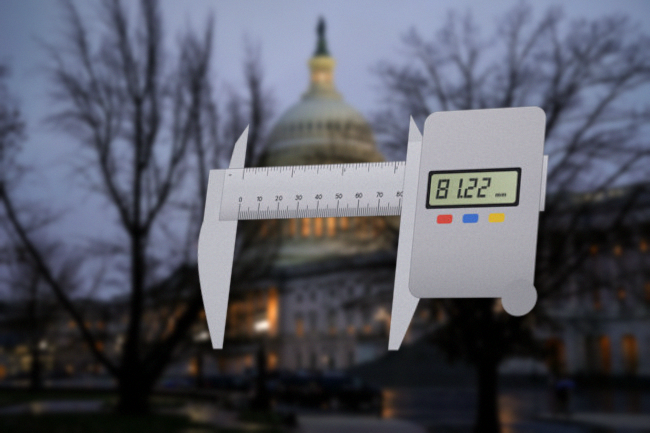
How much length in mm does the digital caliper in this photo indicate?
81.22 mm
